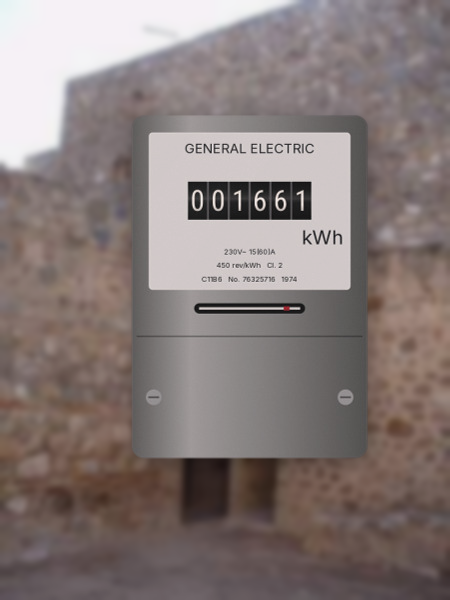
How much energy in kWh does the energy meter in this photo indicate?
1661 kWh
